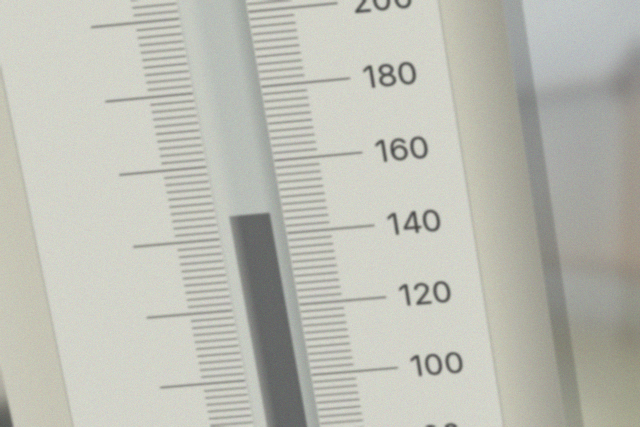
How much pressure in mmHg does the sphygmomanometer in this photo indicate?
146 mmHg
